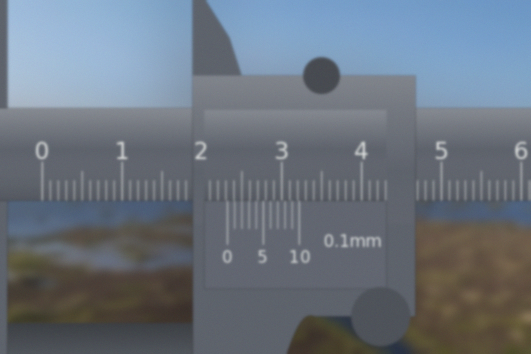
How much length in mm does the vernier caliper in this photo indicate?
23.2 mm
